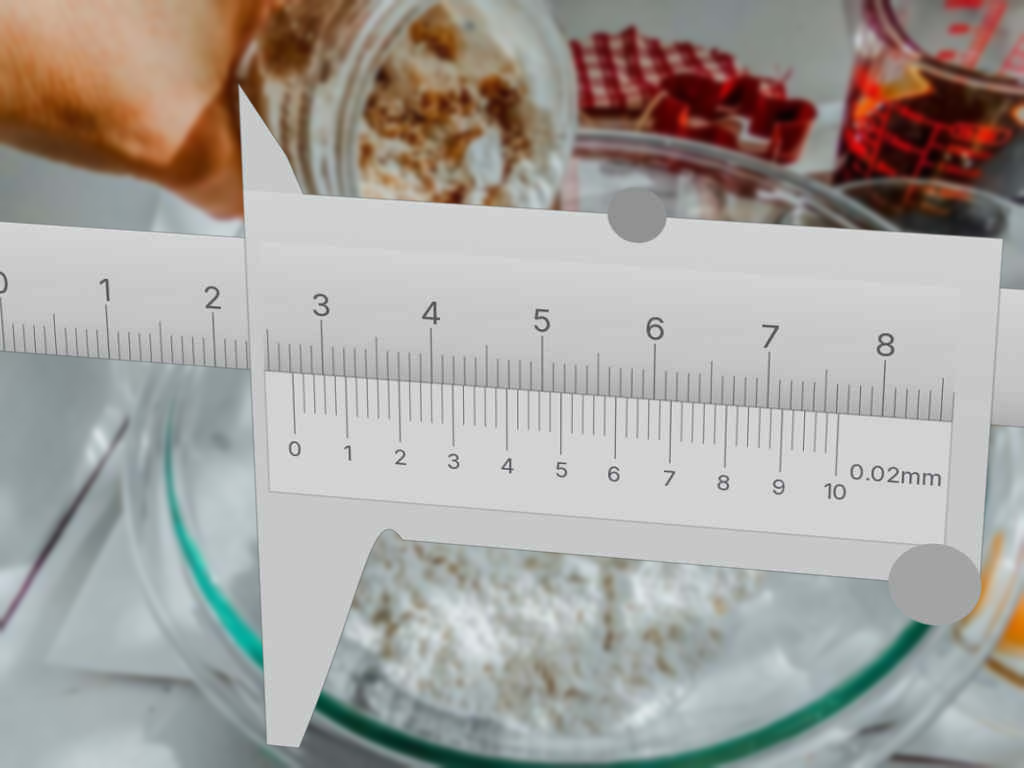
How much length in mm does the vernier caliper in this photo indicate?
27.2 mm
